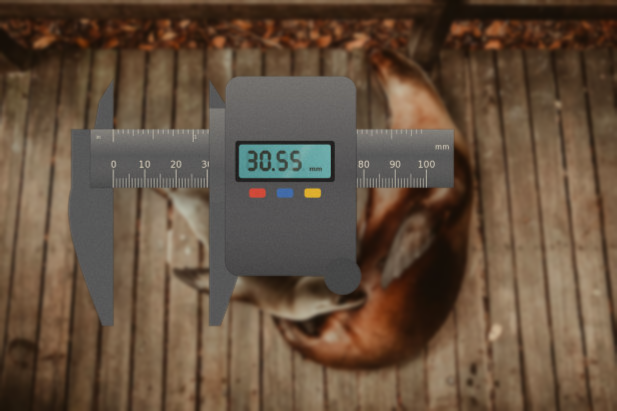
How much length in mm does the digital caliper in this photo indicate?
30.55 mm
